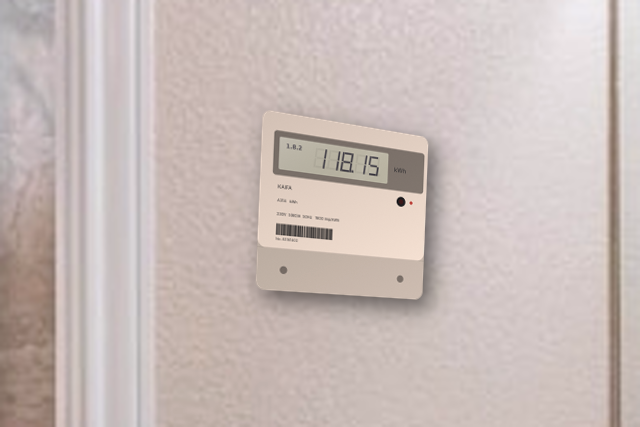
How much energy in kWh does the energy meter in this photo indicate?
118.15 kWh
